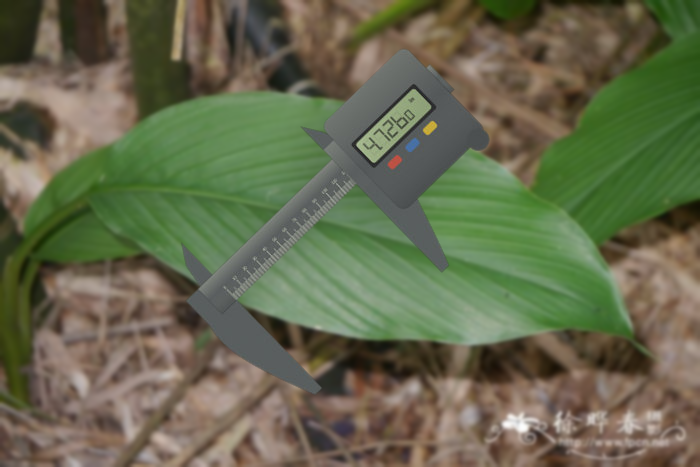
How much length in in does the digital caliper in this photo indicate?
4.7260 in
